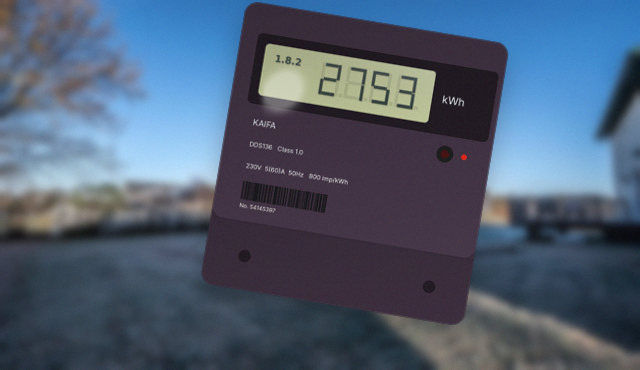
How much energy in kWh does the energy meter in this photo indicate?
2753 kWh
